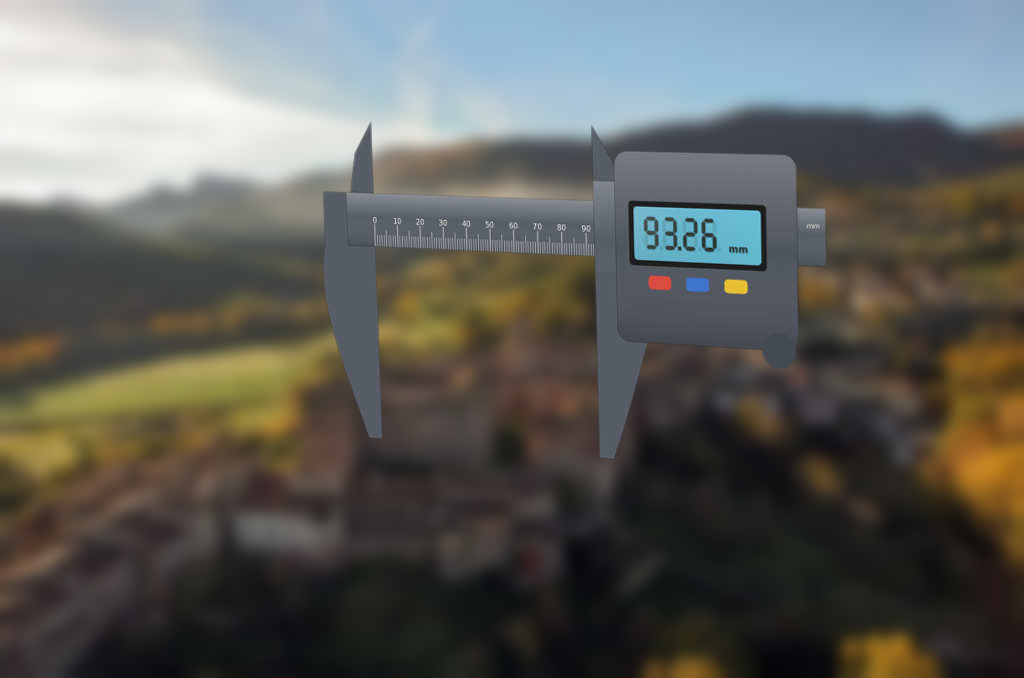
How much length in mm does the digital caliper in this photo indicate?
93.26 mm
